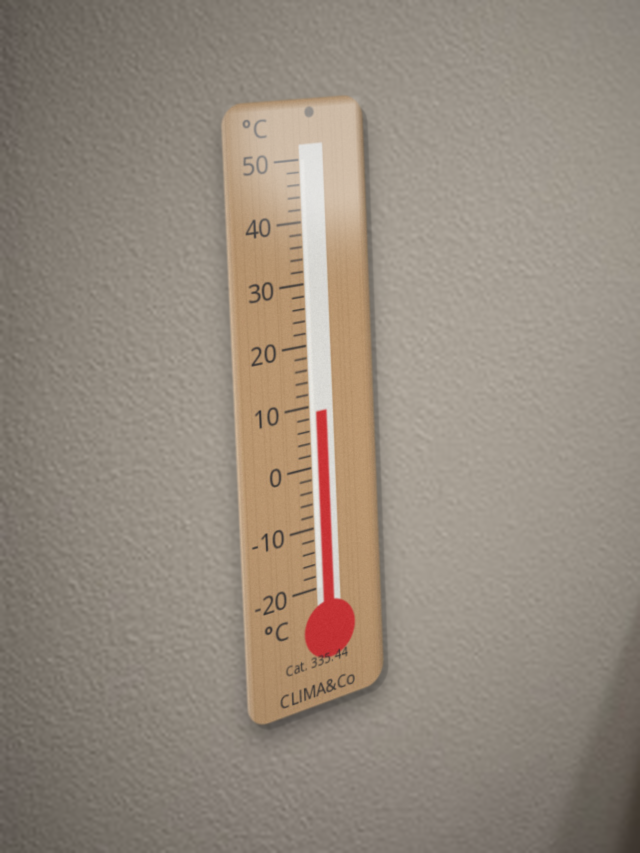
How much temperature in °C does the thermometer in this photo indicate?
9 °C
